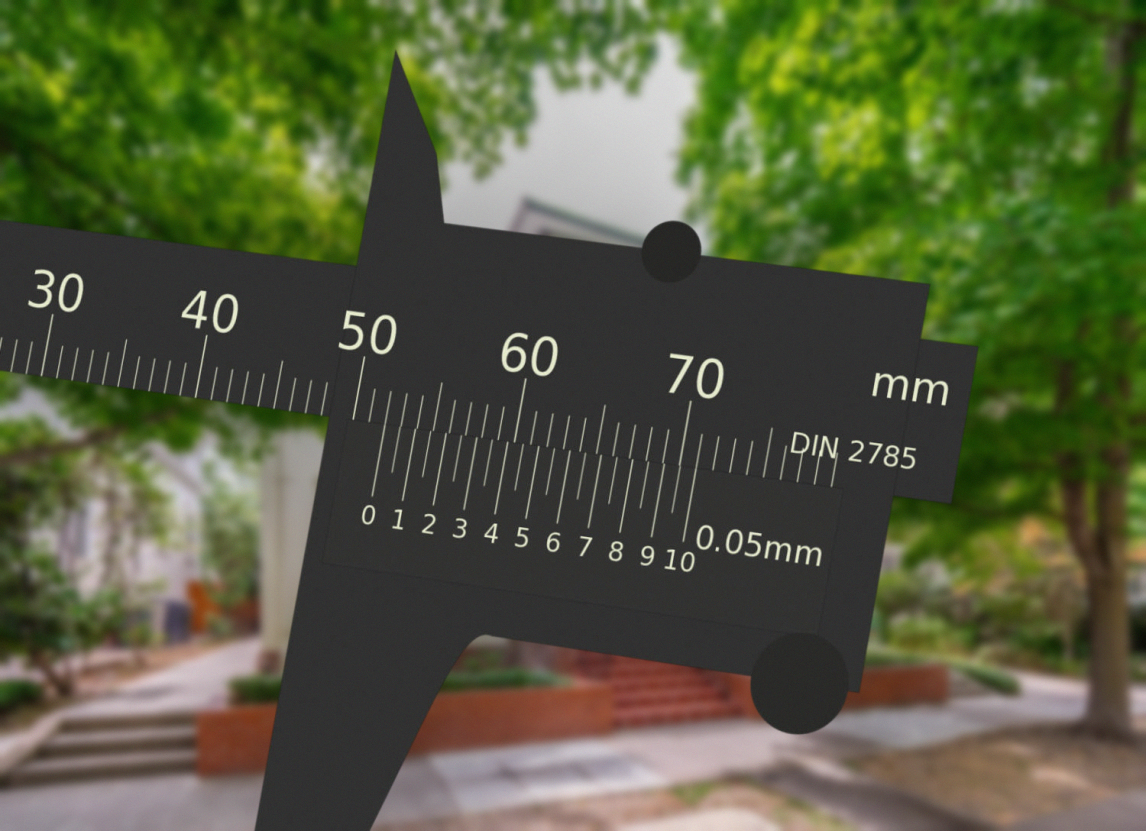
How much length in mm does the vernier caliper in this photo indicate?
52.0 mm
